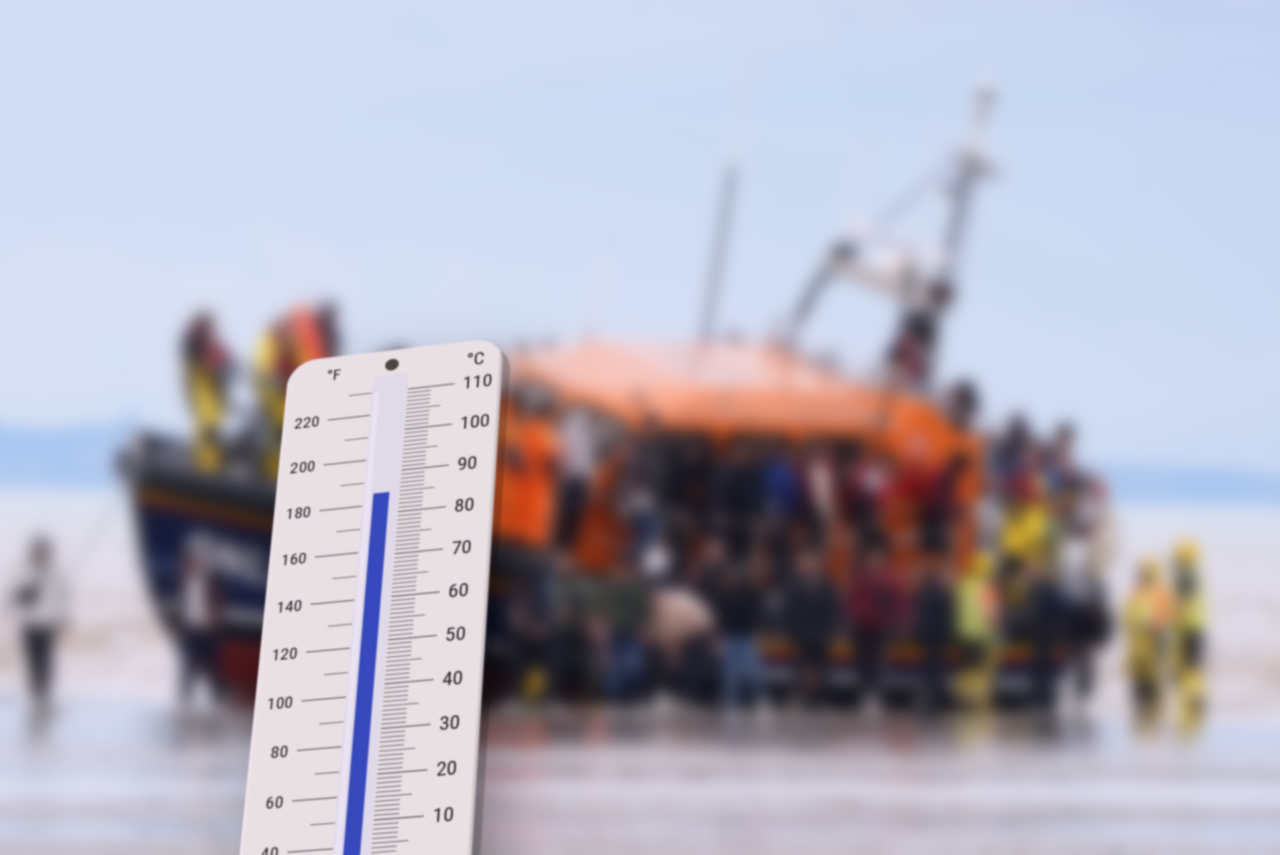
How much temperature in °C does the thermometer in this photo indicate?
85 °C
